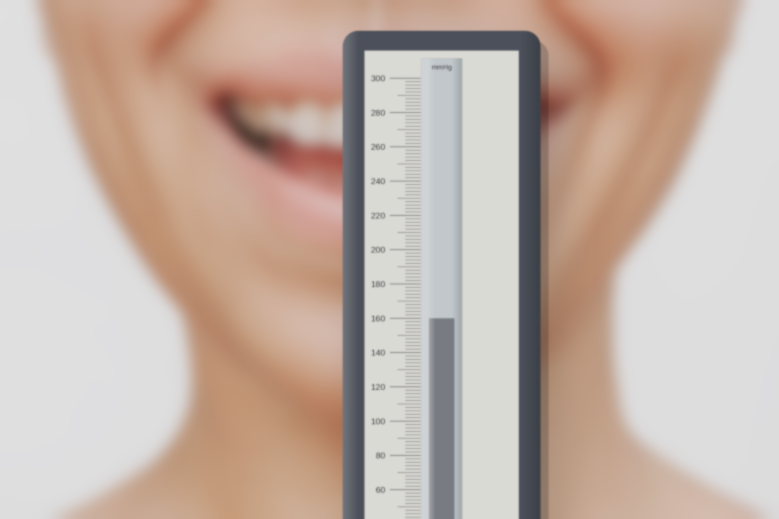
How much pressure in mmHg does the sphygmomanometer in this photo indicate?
160 mmHg
